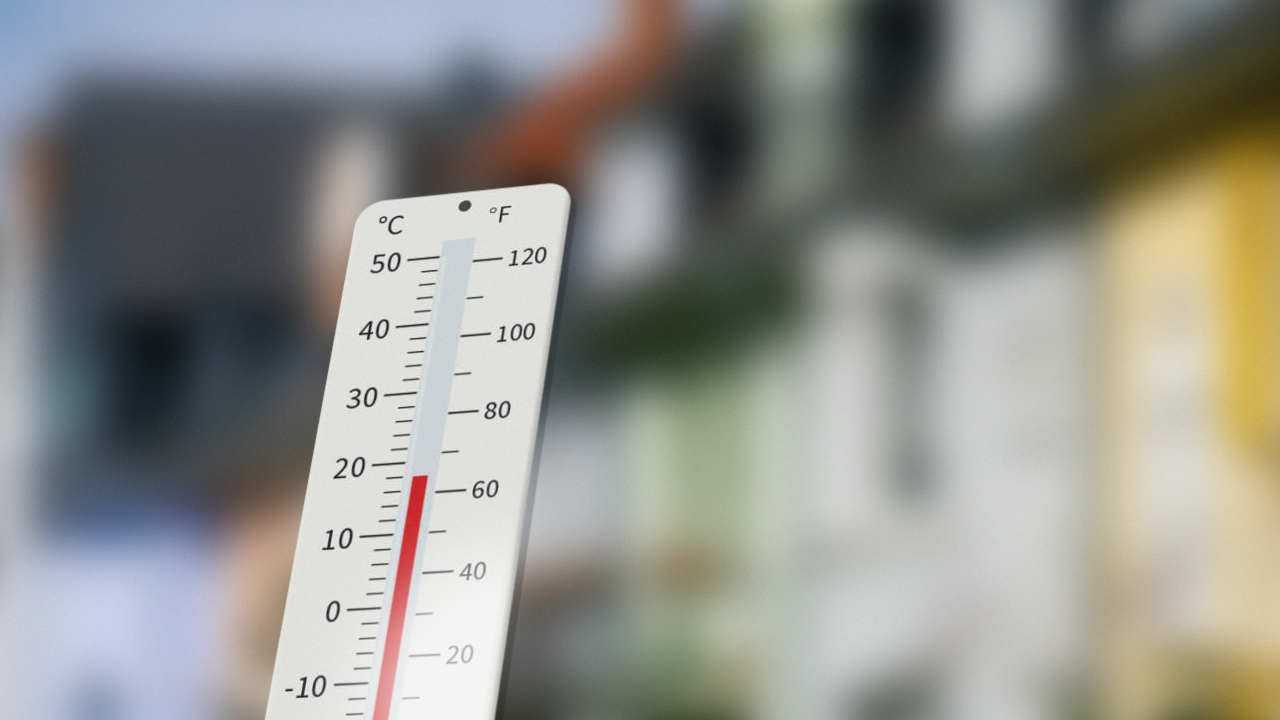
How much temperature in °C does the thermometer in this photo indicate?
18 °C
